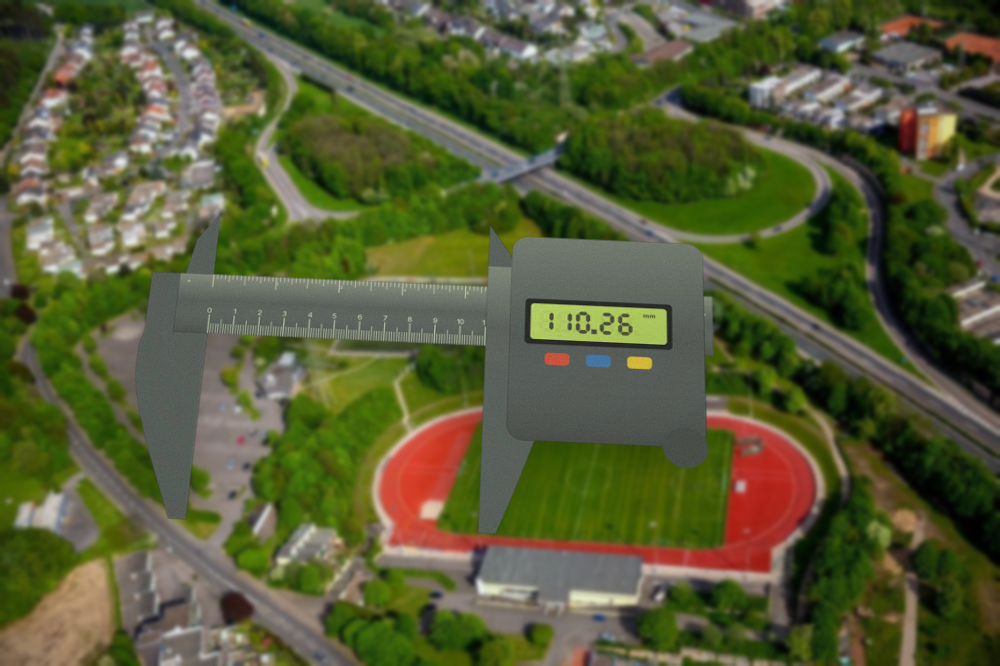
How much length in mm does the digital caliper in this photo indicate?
110.26 mm
